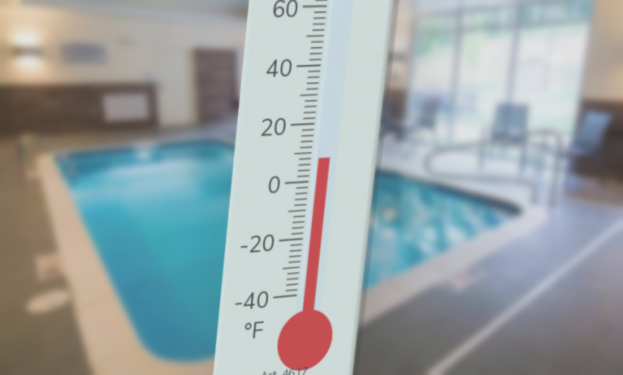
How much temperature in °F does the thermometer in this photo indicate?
8 °F
